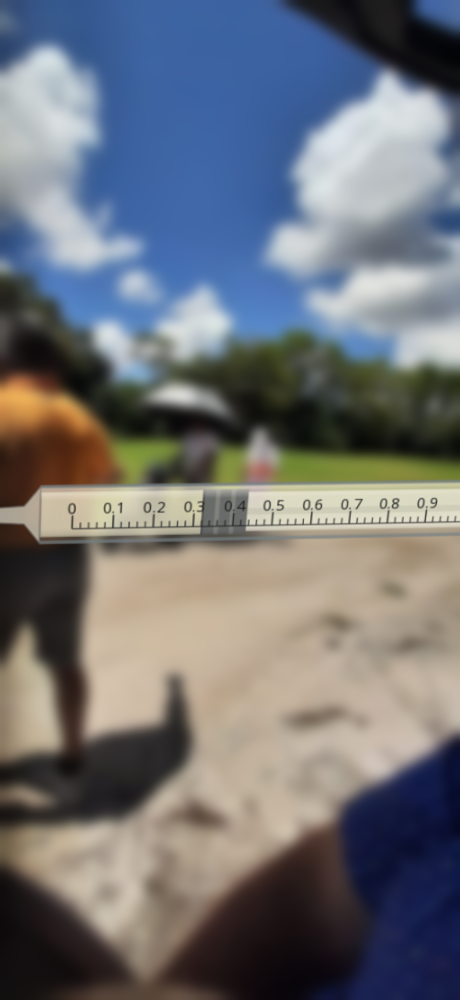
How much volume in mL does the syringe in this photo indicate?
0.32 mL
